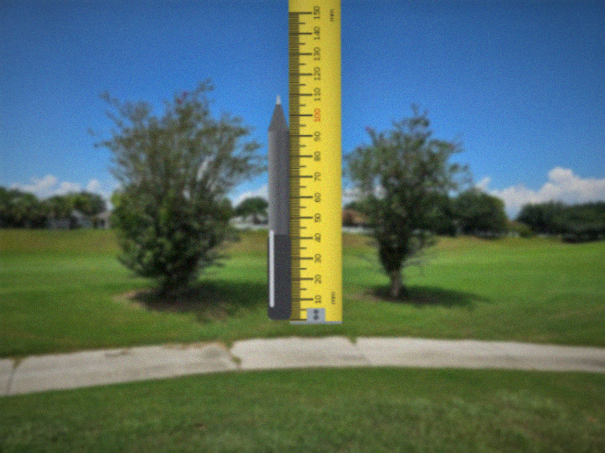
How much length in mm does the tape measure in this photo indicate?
110 mm
